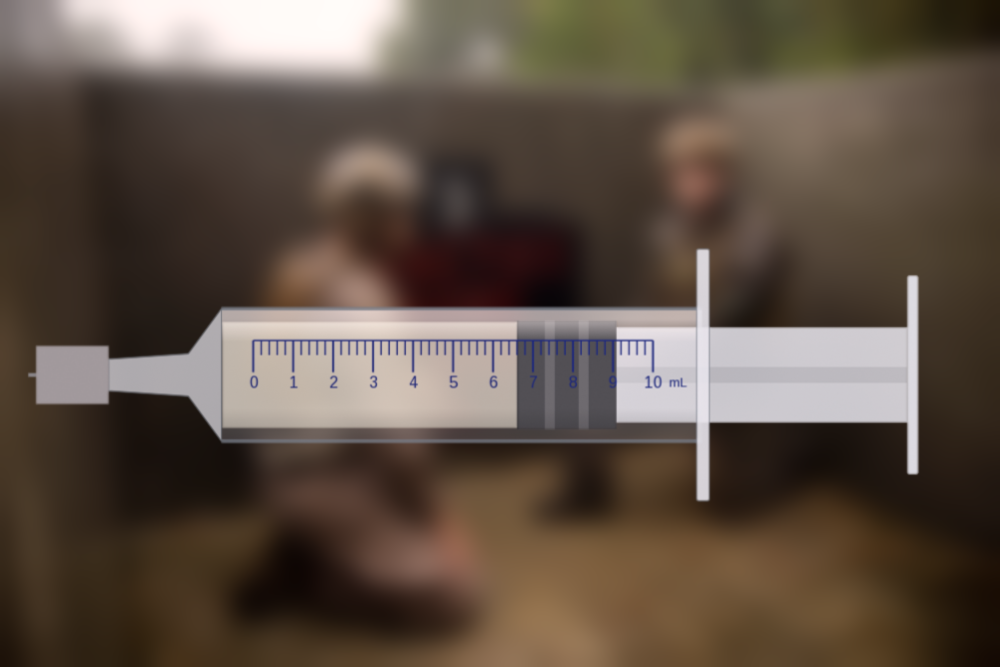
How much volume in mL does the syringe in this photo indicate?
6.6 mL
